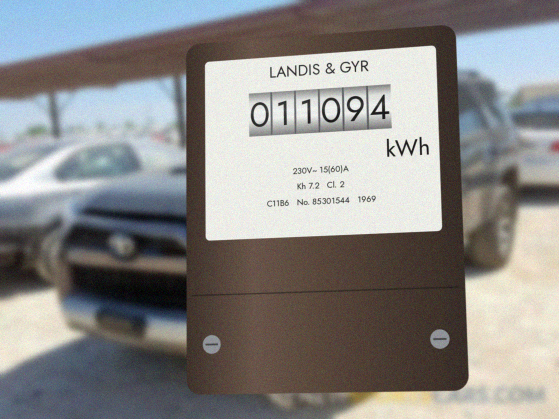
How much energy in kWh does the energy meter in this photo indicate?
11094 kWh
